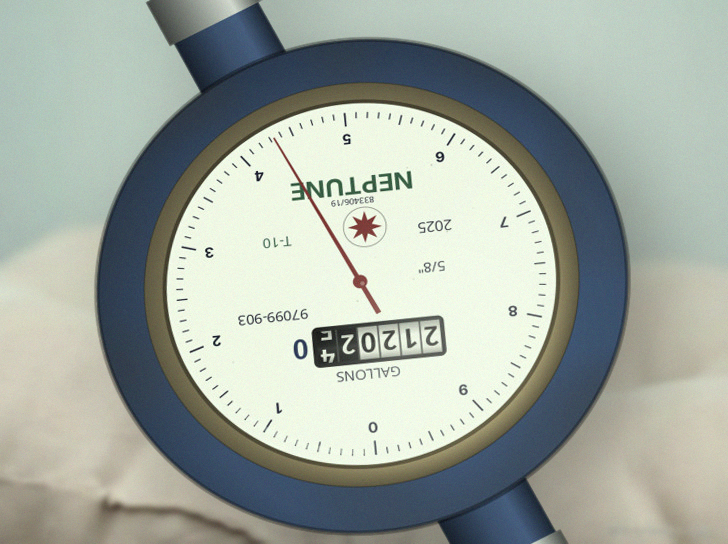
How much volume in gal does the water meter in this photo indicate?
2120244.3 gal
